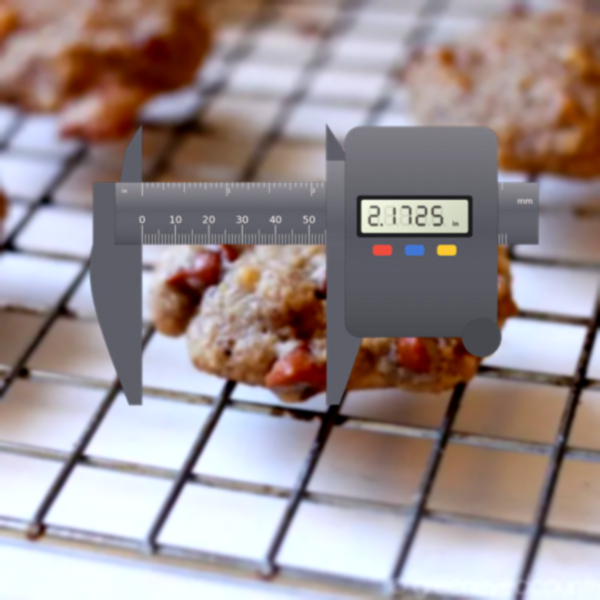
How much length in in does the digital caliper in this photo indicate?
2.1725 in
